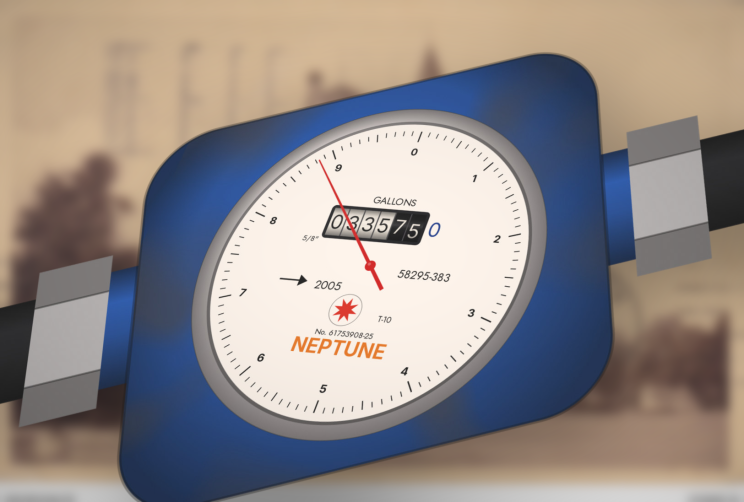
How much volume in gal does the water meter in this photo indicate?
335748.8 gal
